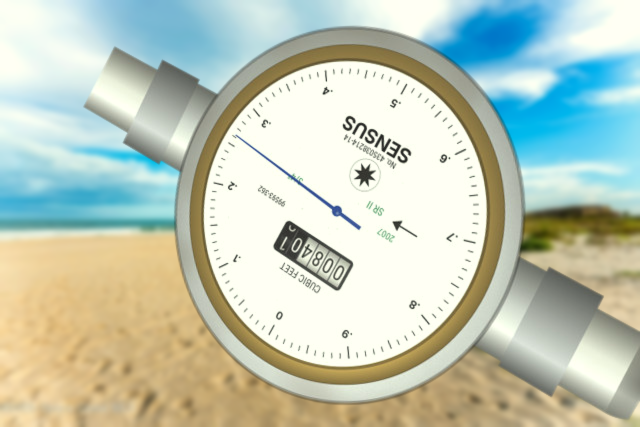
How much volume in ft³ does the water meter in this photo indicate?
8401.26 ft³
